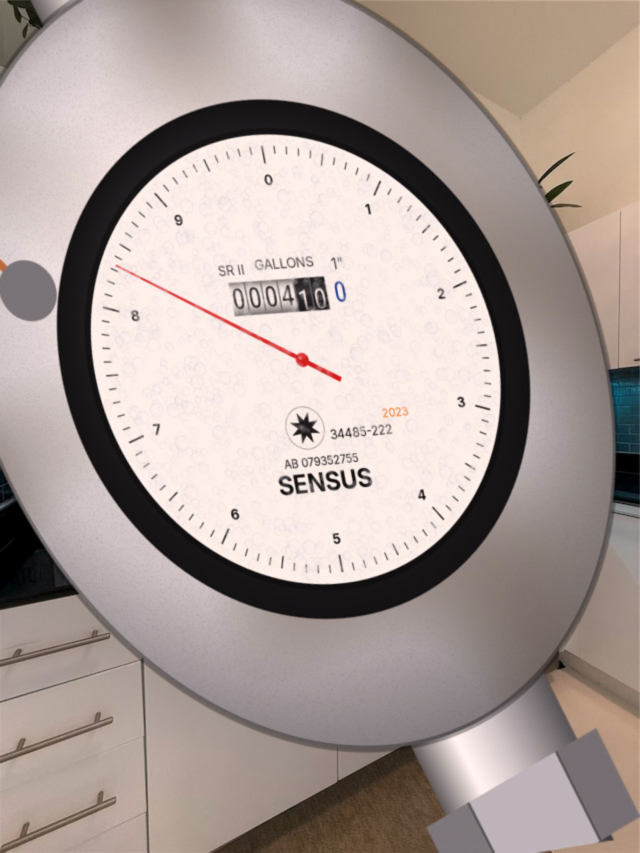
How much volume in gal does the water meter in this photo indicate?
4098.3 gal
